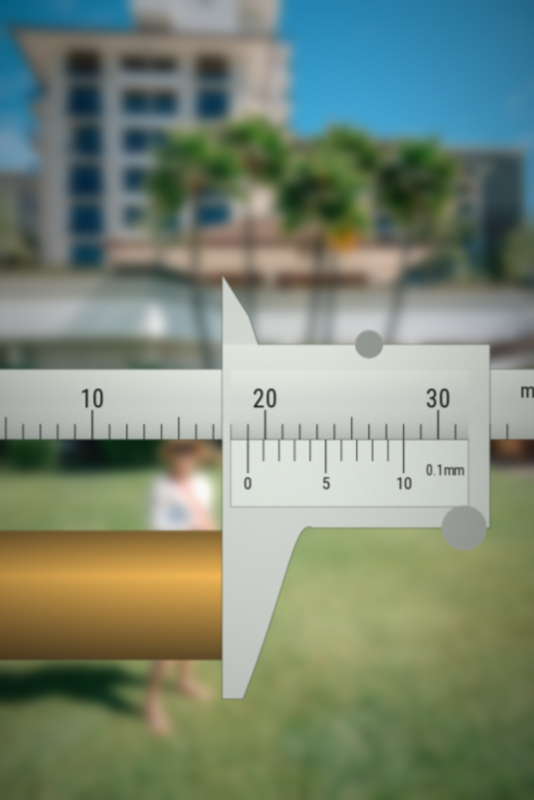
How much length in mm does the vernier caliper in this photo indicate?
19.0 mm
